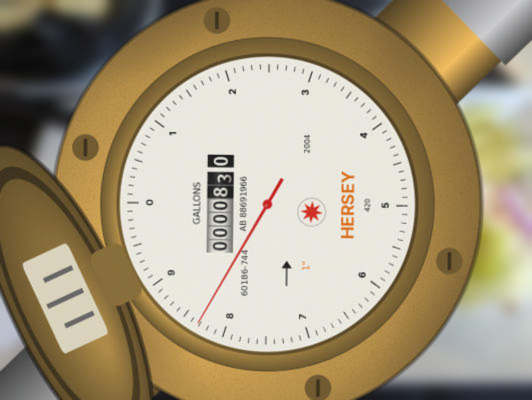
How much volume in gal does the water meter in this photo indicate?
828.3 gal
